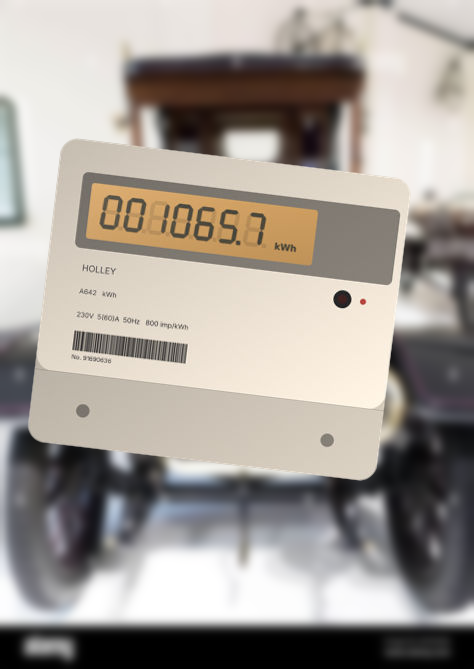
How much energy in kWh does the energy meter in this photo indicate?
1065.7 kWh
